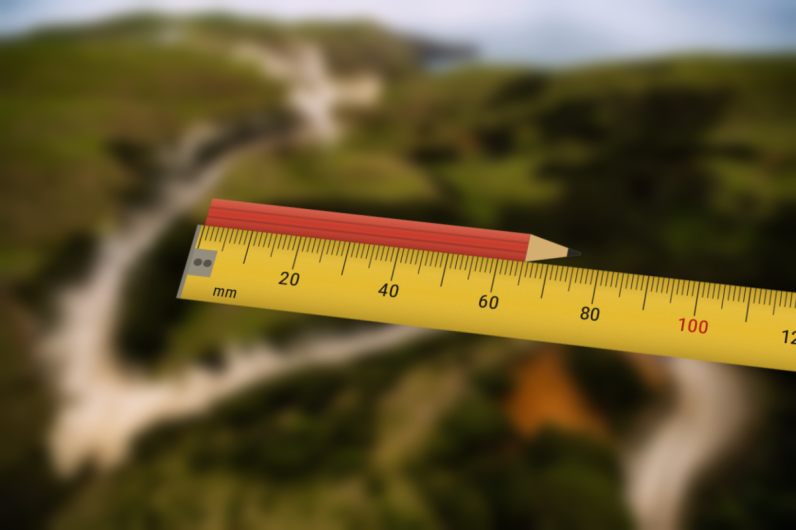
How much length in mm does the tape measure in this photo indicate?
76 mm
